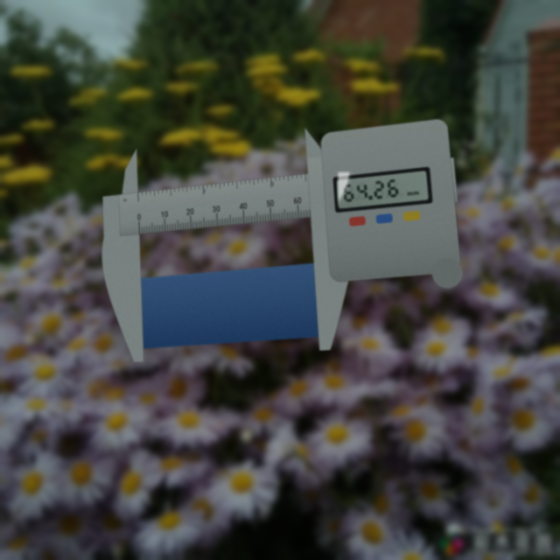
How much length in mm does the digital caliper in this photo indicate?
64.26 mm
